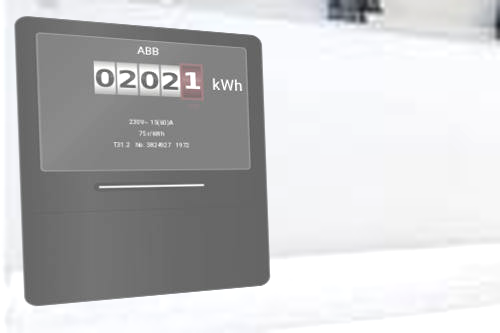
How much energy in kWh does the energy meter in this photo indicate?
202.1 kWh
